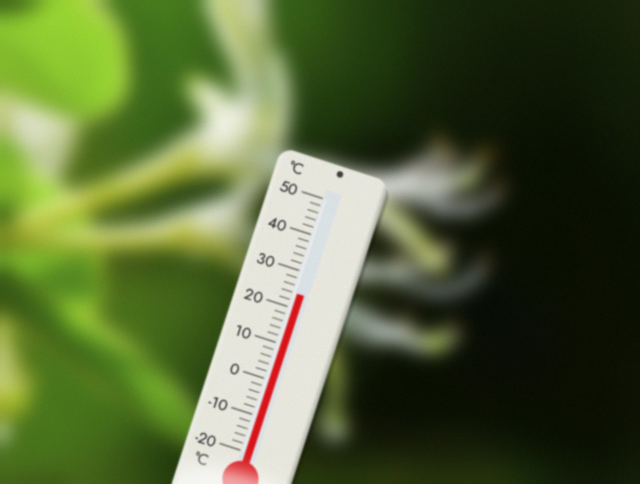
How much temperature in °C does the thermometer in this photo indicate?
24 °C
